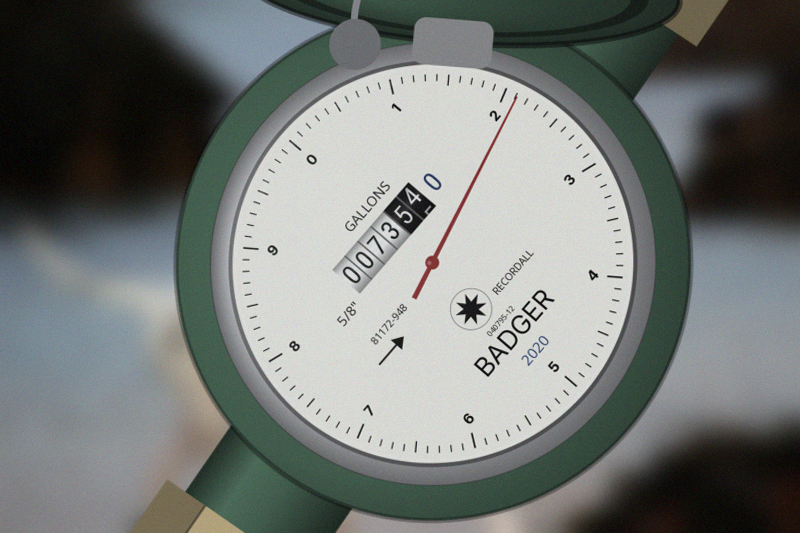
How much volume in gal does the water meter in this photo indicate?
73542.1 gal
